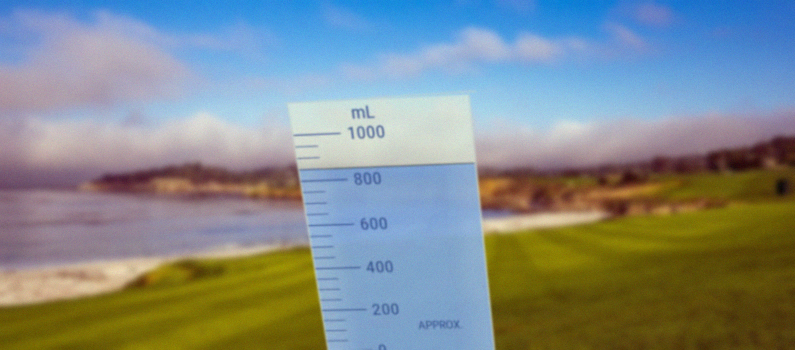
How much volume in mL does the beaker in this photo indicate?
850 mL
